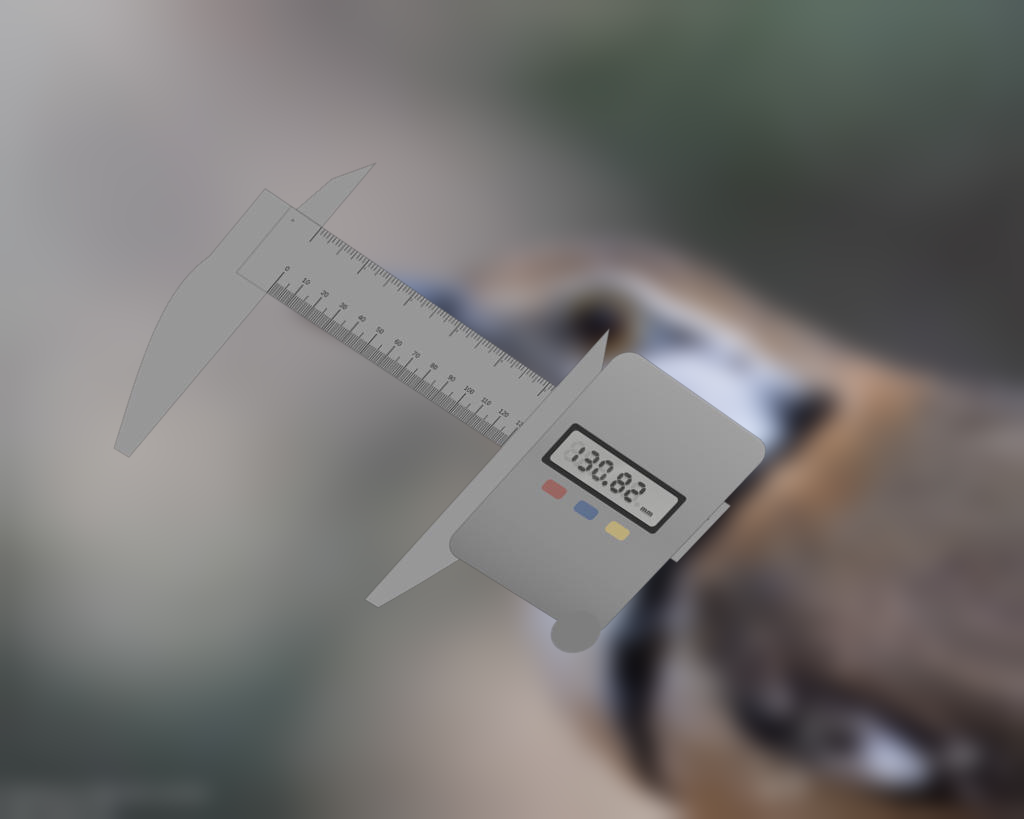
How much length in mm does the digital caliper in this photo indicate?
130.82 mm
